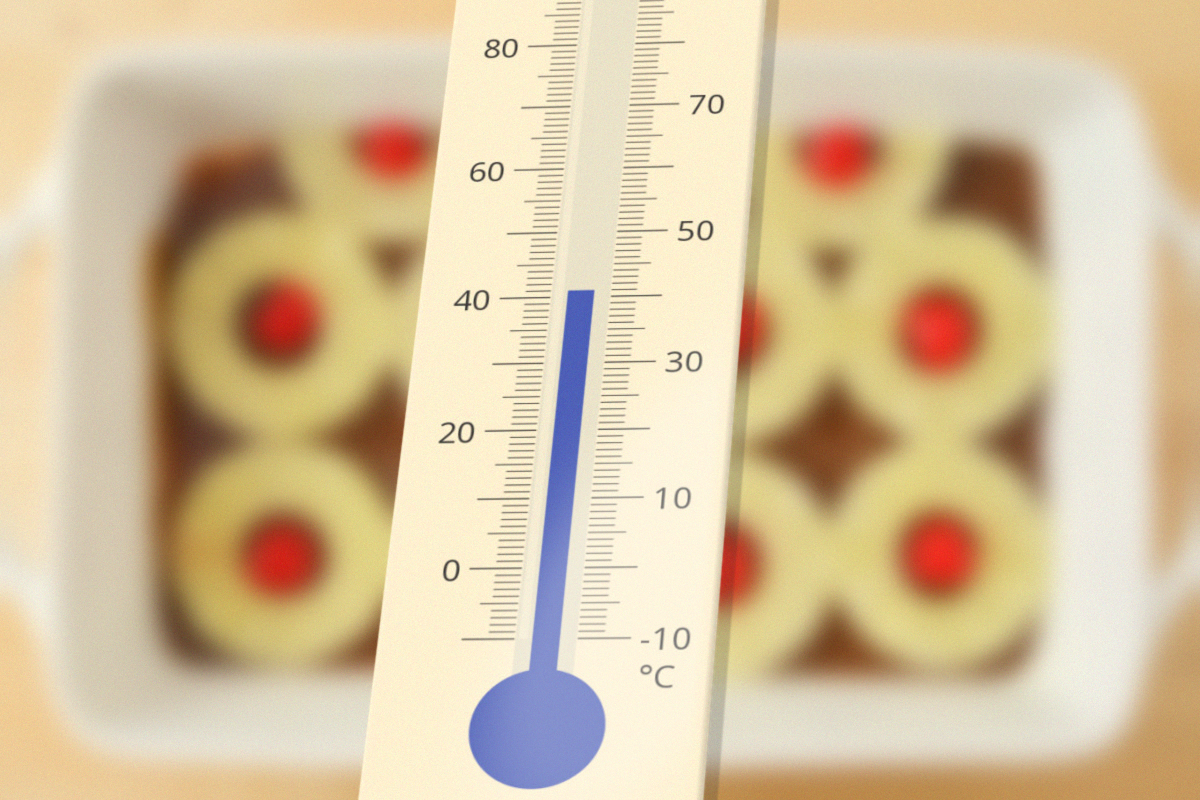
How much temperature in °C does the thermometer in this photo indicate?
41 °C
